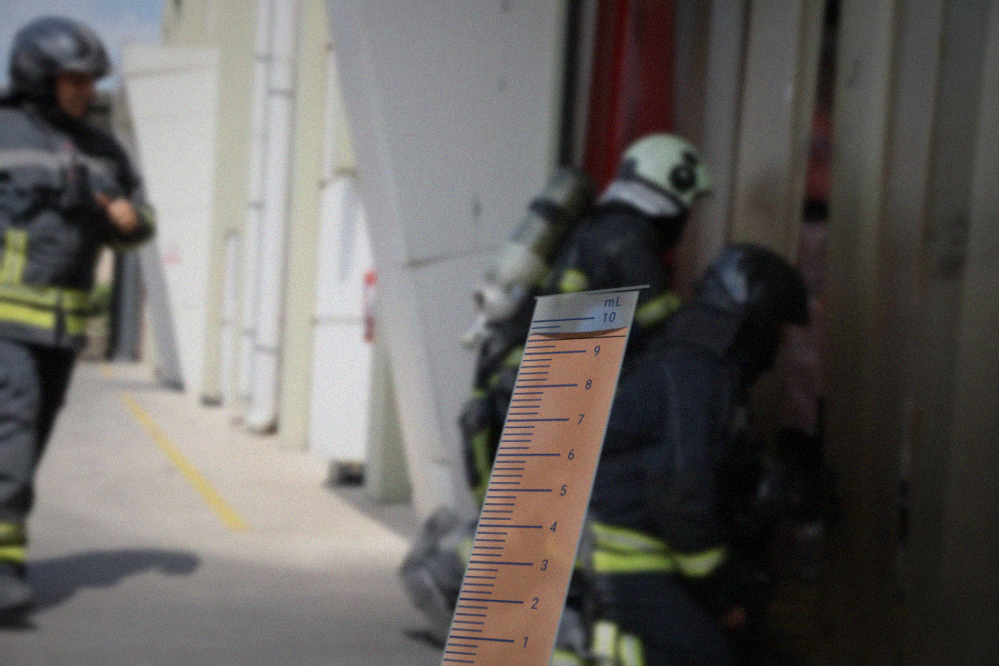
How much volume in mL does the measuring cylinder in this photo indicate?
9.4 mL
